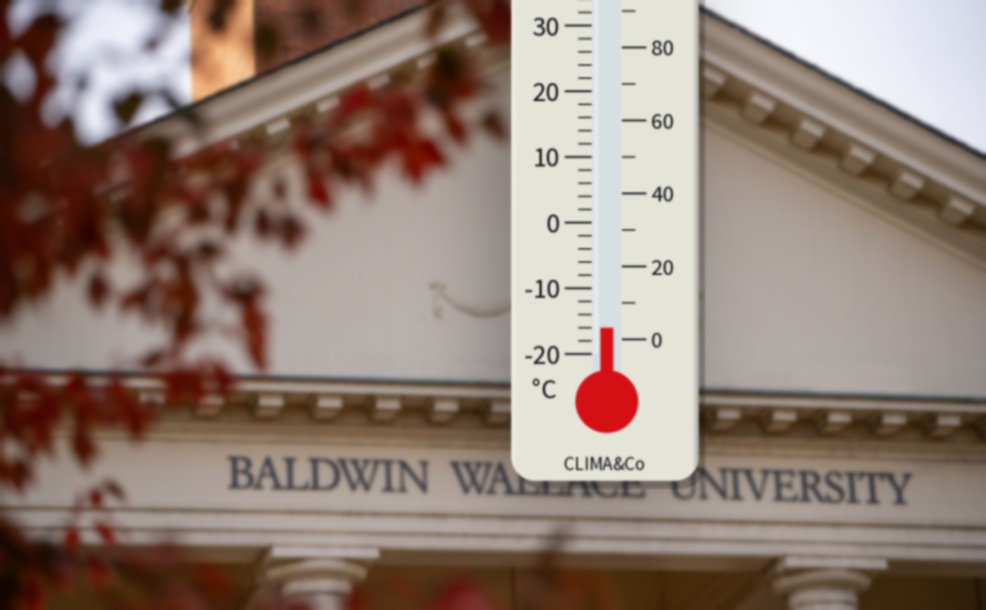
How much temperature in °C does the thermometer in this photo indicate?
-16 °C
